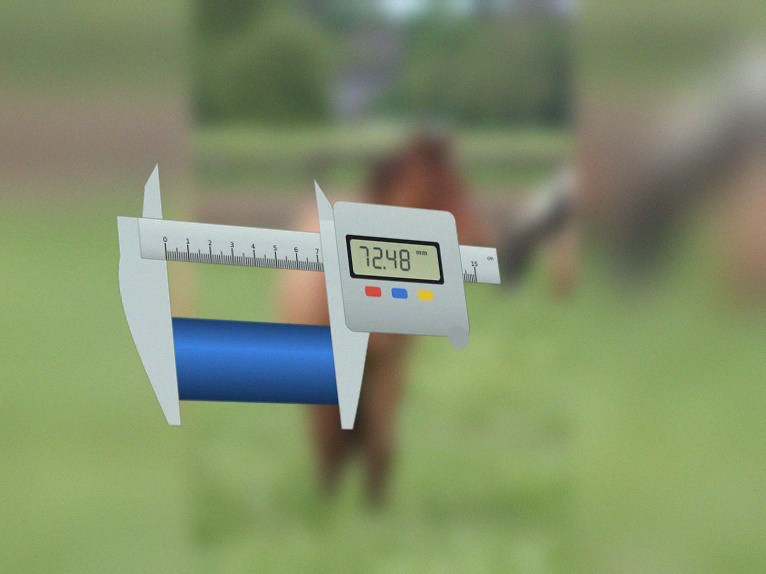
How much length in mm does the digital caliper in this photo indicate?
72.48 mm
